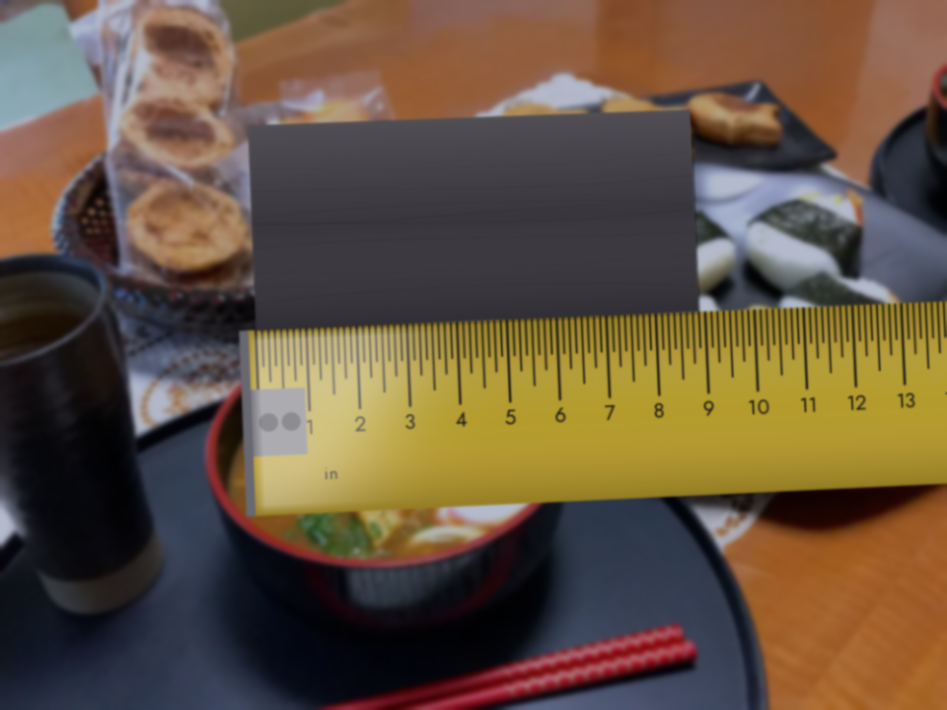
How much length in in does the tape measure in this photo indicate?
8.875 in
